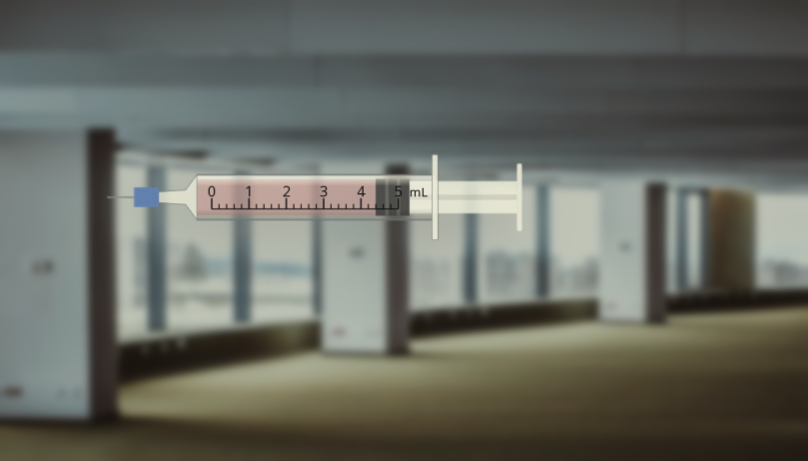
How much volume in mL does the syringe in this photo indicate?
4.4 mL
